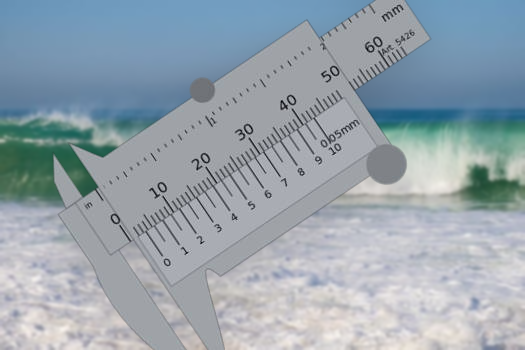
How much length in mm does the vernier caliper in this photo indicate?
3.5 mm
